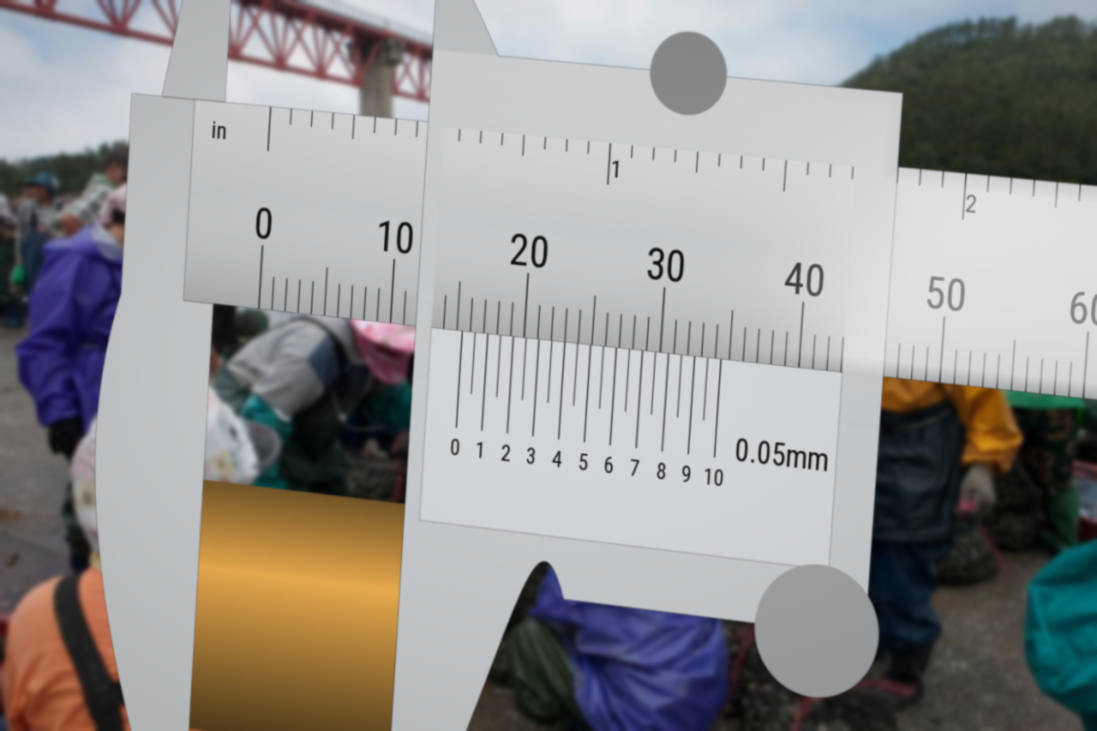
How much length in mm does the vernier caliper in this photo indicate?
15.4 mm
